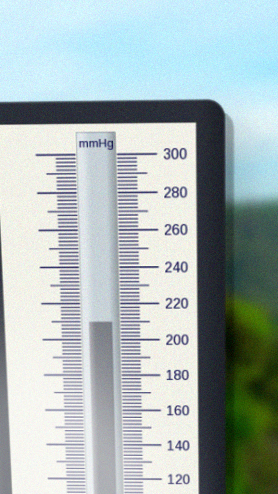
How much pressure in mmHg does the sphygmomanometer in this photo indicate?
210 mmHg
